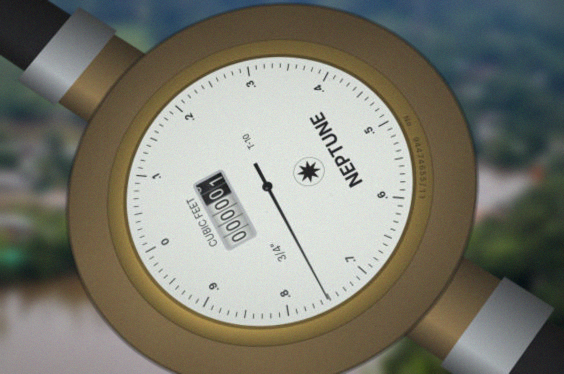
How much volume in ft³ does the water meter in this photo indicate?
0.75 ft³
